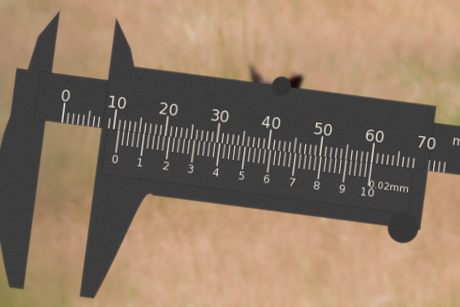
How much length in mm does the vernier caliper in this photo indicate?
11.0 mm
